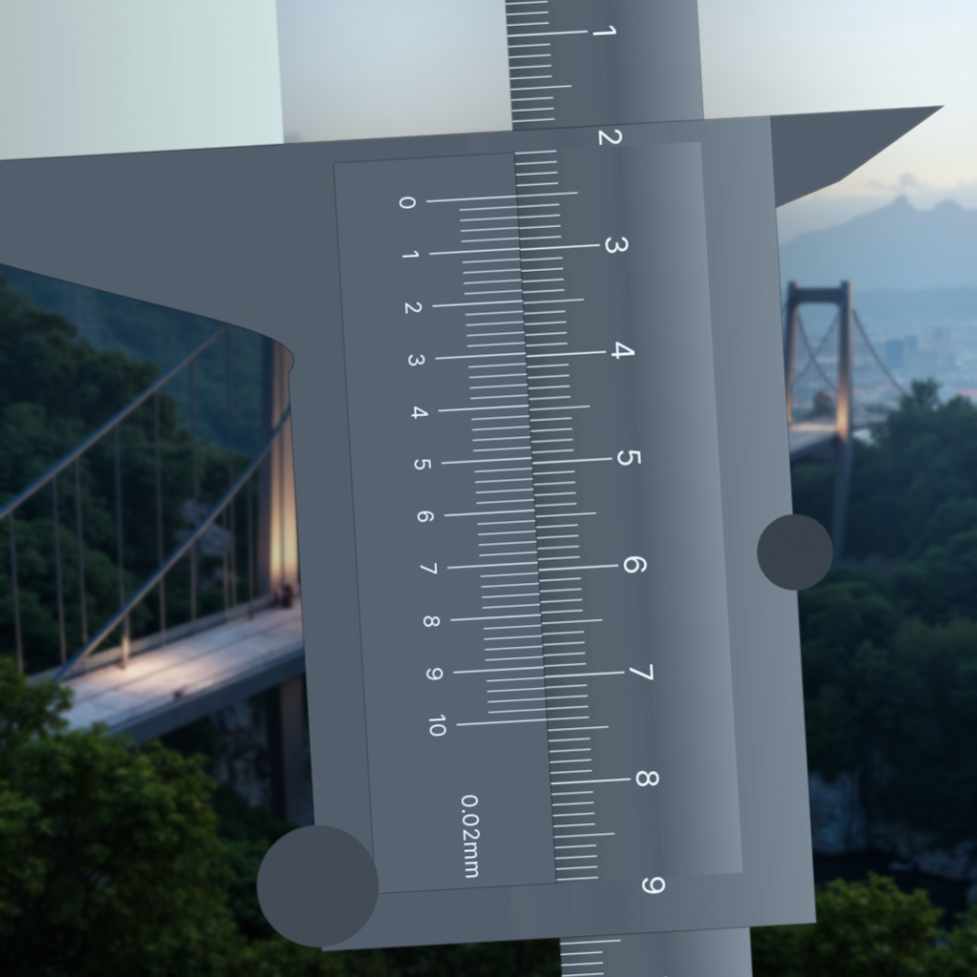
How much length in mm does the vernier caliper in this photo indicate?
25.0 mm
